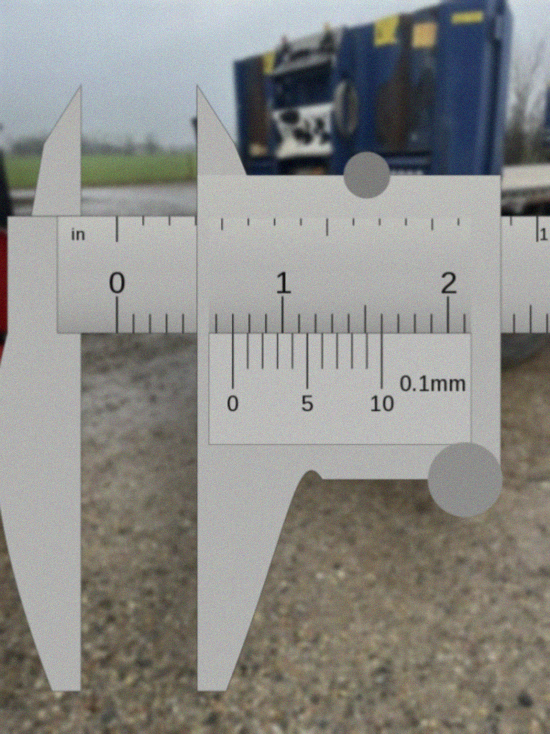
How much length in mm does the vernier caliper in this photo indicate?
7.0 mm
